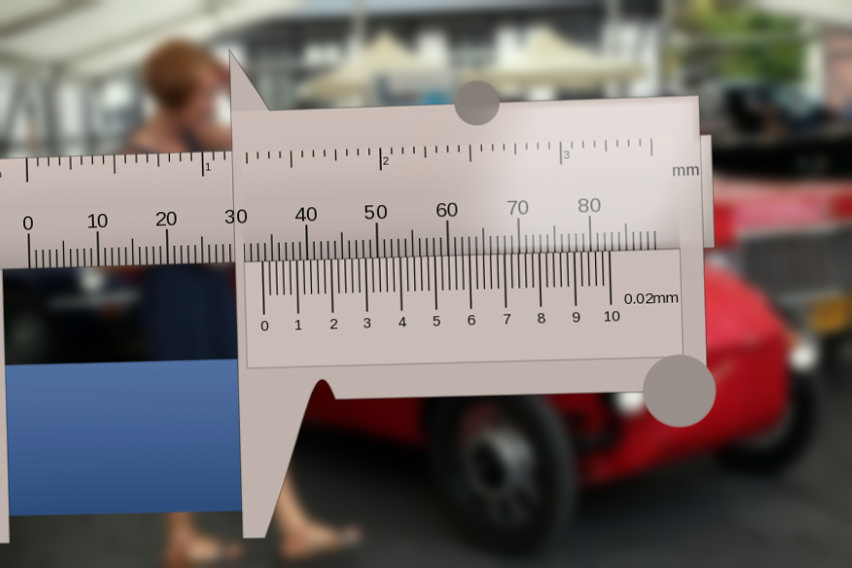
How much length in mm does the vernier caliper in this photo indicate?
33.6 mm
